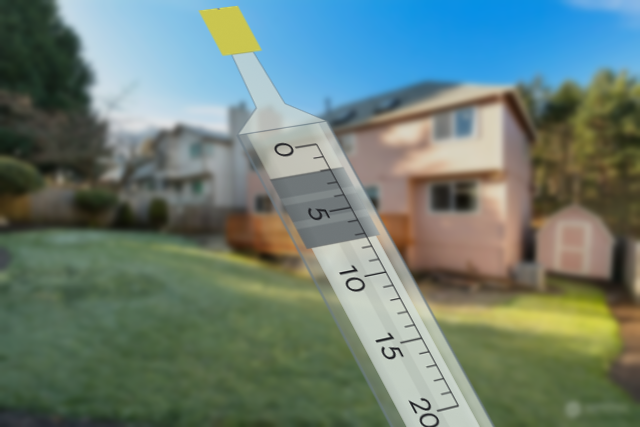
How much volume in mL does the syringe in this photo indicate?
2 mL
